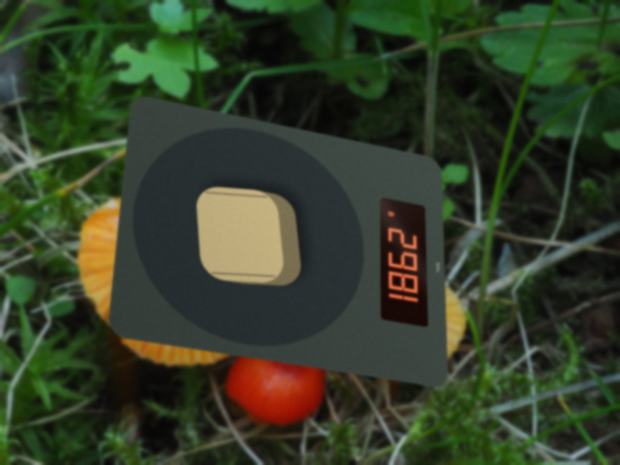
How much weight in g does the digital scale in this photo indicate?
1862 g
